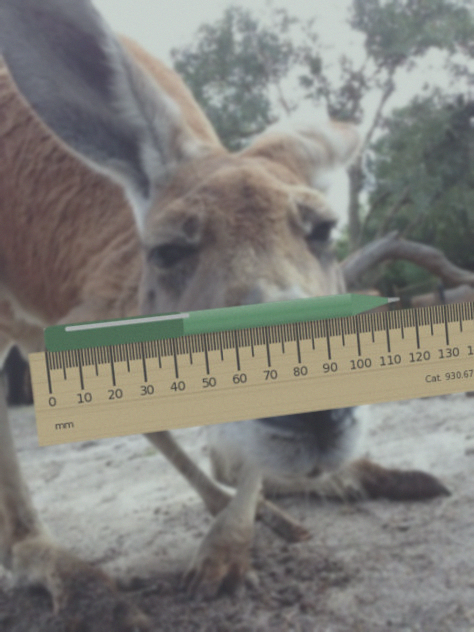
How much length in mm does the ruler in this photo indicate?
115 mm
